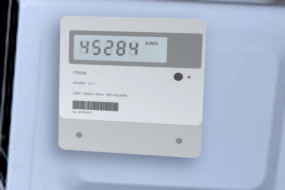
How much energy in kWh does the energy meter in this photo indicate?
45284 kWh
